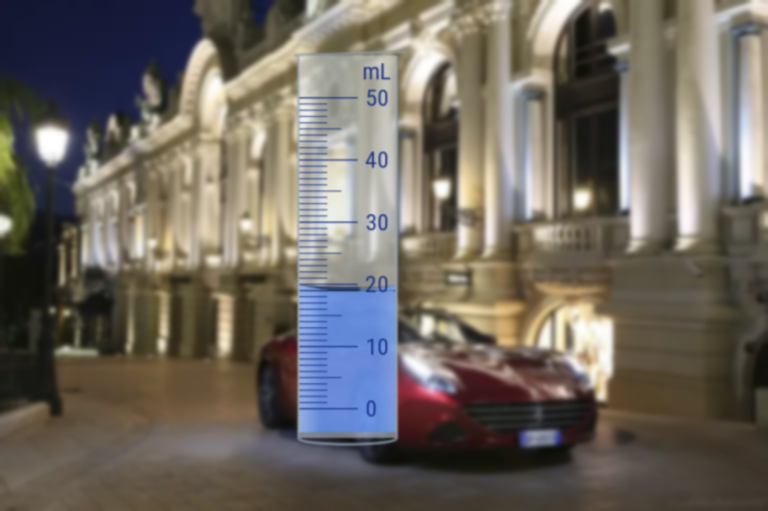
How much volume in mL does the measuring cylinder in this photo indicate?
19 mL
